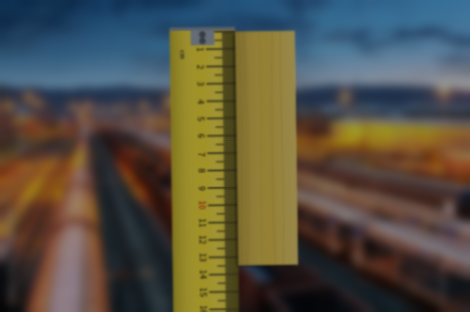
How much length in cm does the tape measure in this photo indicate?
13.5 cm
